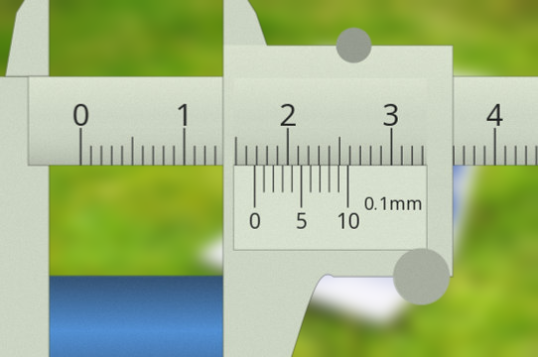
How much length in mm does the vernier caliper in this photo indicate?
16.8 mm
